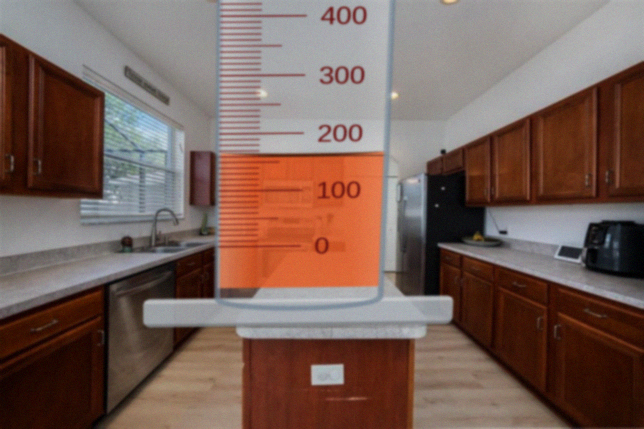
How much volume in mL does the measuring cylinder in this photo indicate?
160 mL
